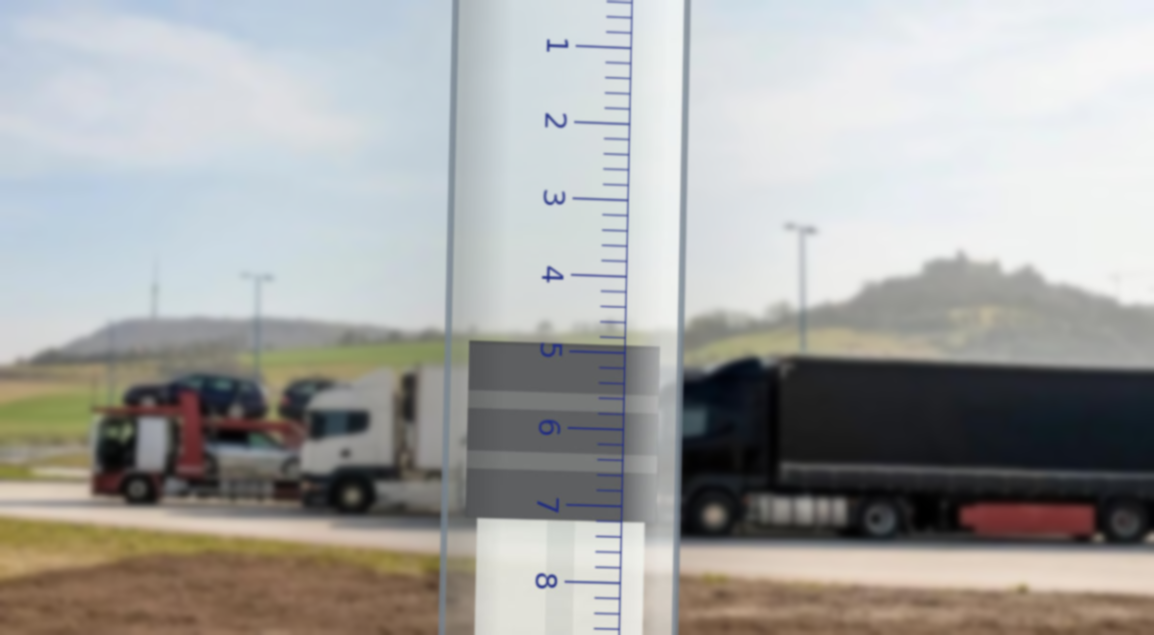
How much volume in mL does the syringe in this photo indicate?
4.9 mL
